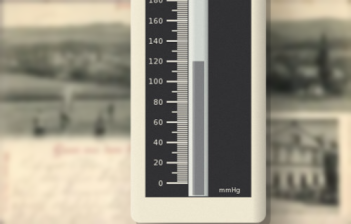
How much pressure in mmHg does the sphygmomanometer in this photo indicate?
120 mmHg
